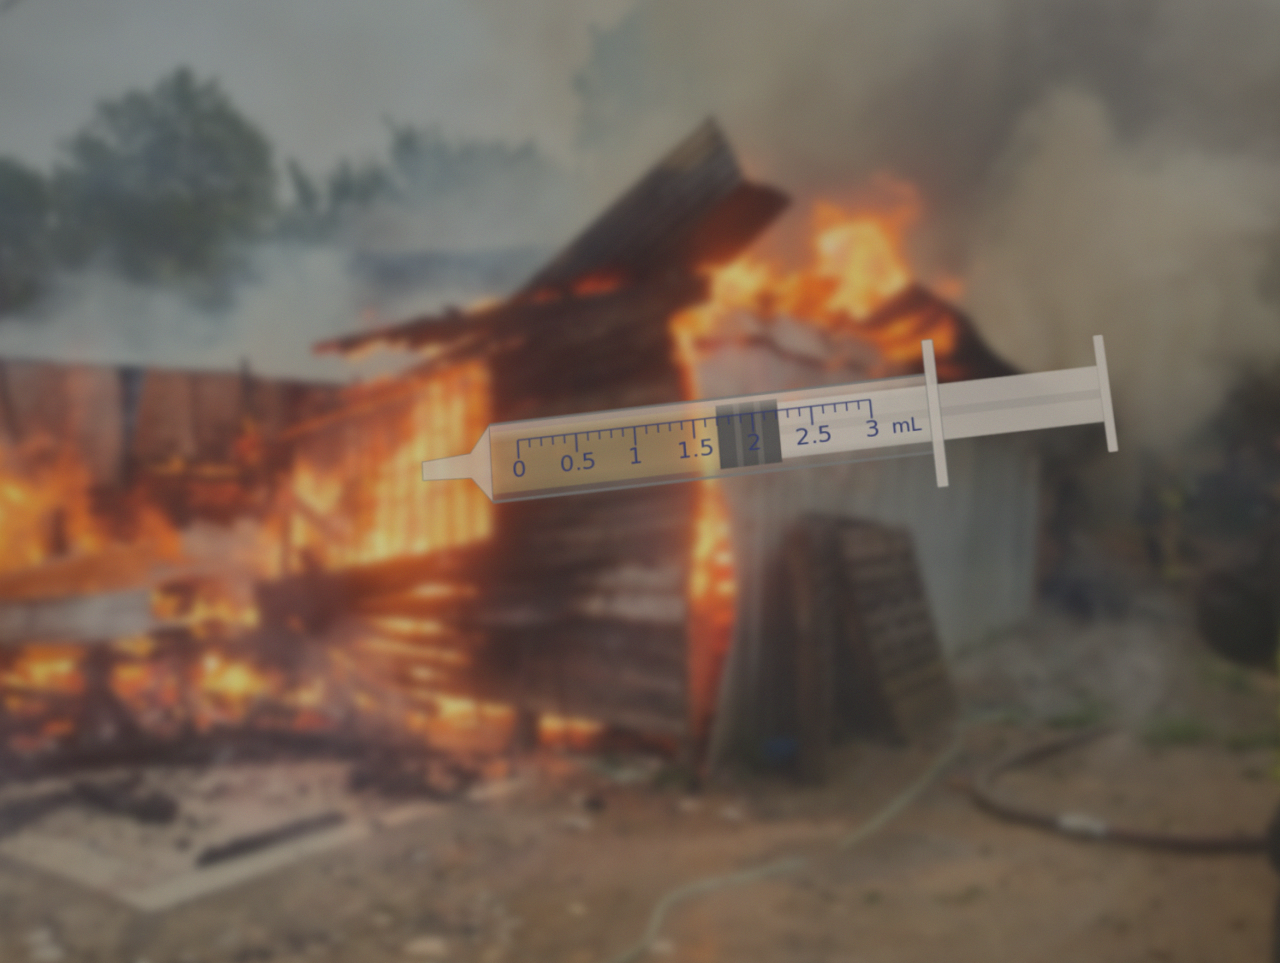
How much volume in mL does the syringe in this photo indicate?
1.7 mL
